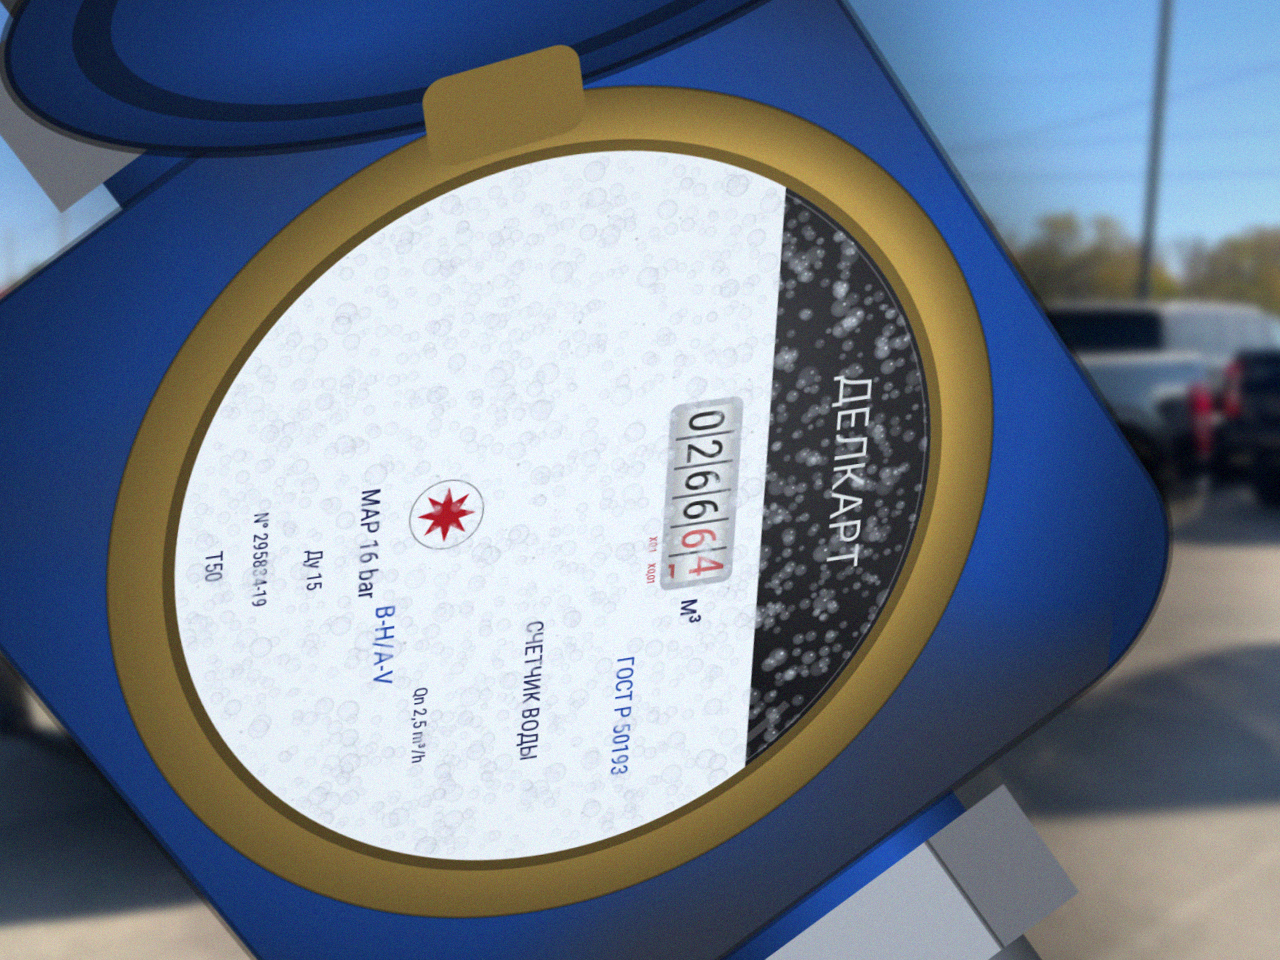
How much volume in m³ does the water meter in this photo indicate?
266.64 m³
